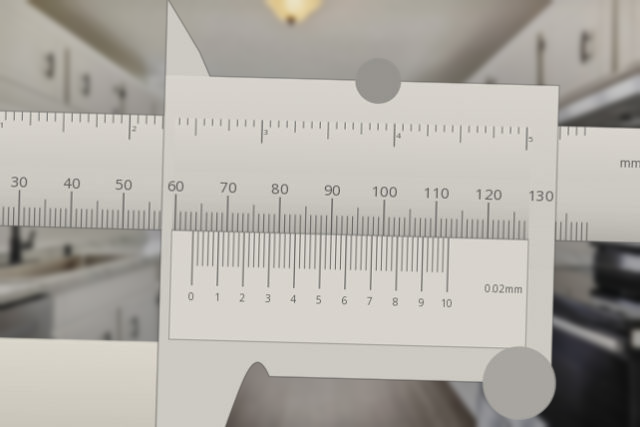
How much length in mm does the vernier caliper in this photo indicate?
63.5 mm
